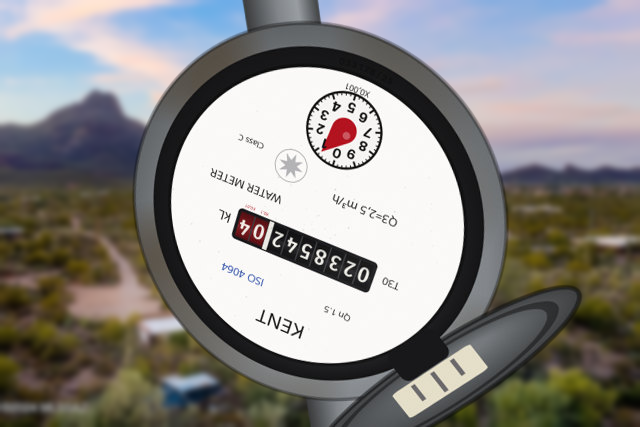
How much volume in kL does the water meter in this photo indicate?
238542.040 kL
